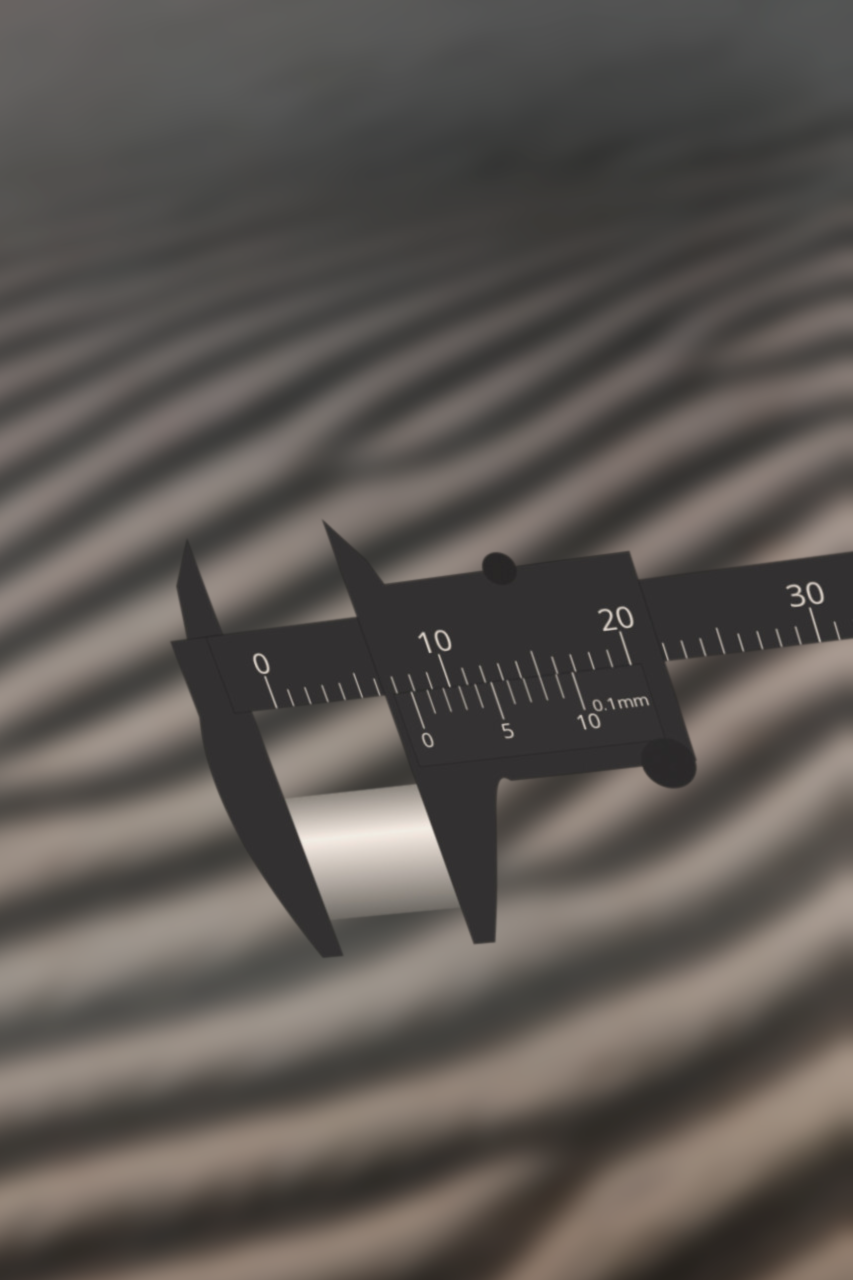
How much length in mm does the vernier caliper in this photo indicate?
7.8 mm
